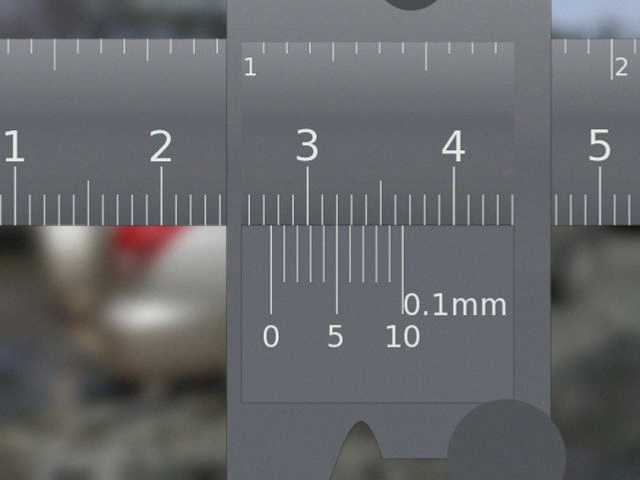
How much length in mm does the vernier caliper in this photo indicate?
27.5 mm
